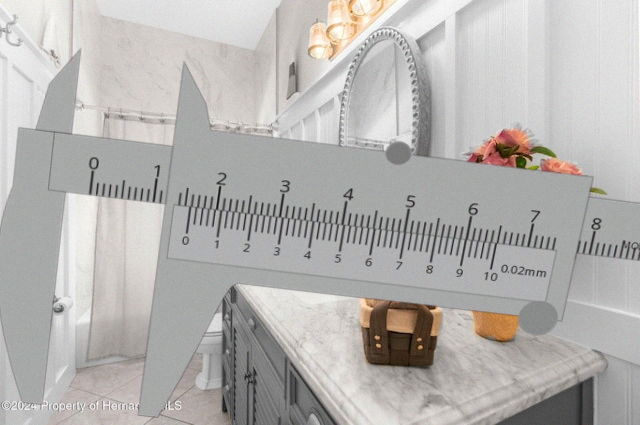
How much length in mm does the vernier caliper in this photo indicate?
15.8 mm
